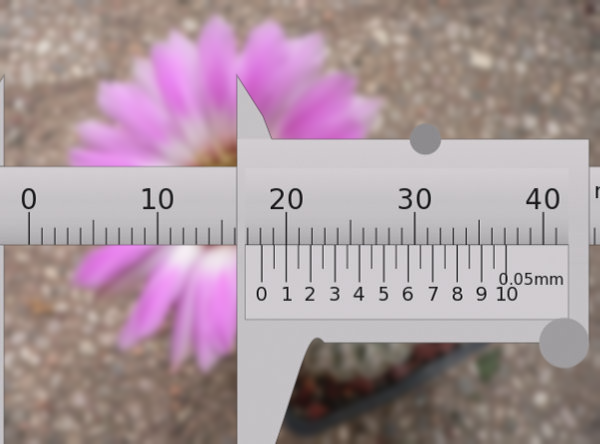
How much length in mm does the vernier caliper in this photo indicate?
18.1 mm
